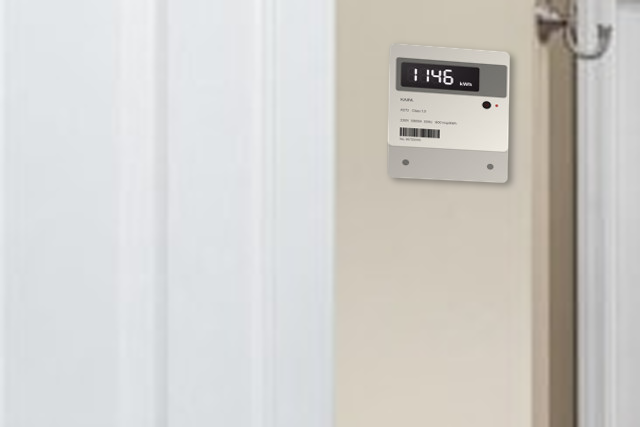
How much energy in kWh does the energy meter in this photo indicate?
1146 kWh
